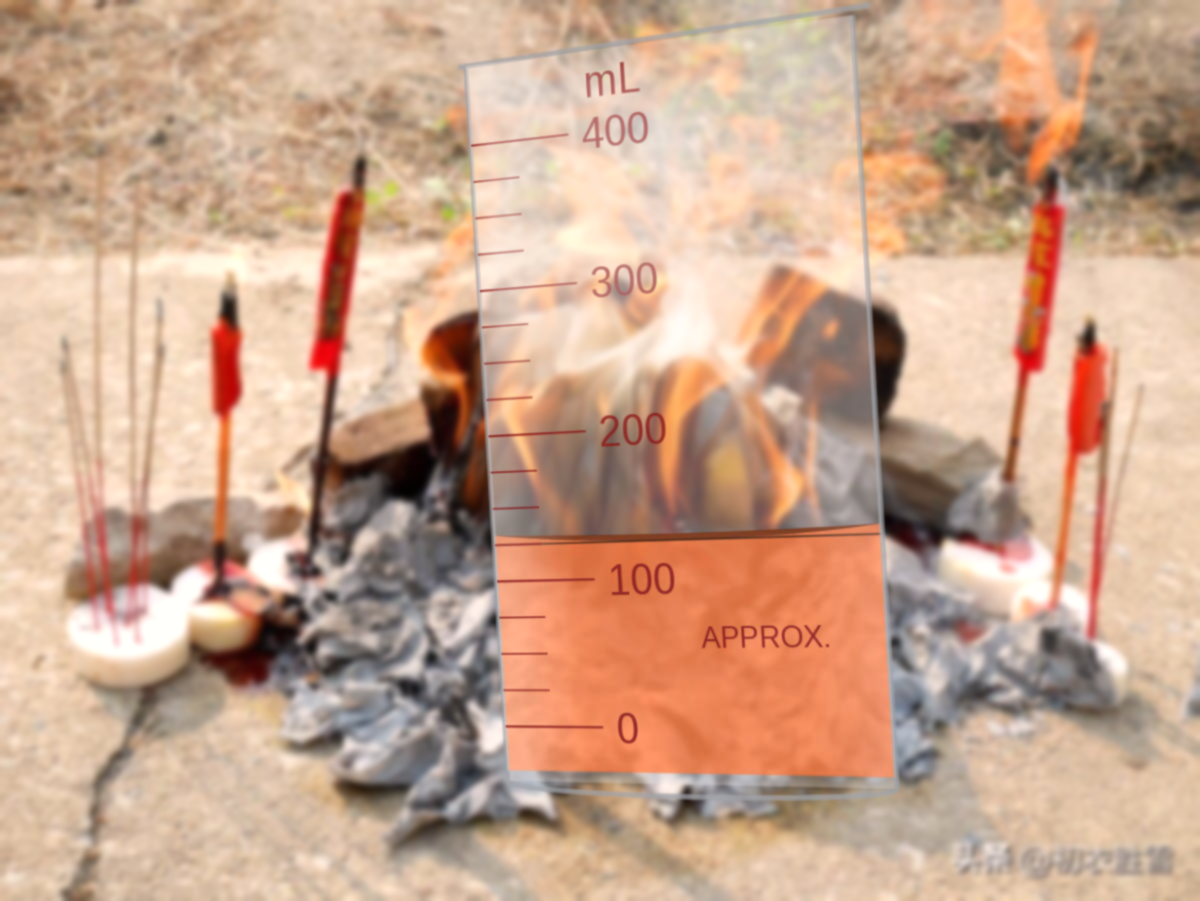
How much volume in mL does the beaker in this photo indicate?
125 mL
